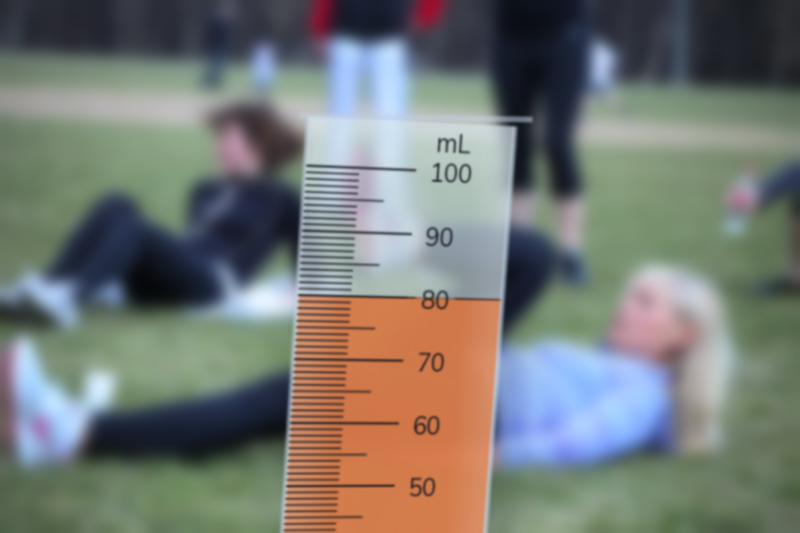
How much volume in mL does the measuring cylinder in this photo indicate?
80 mL
